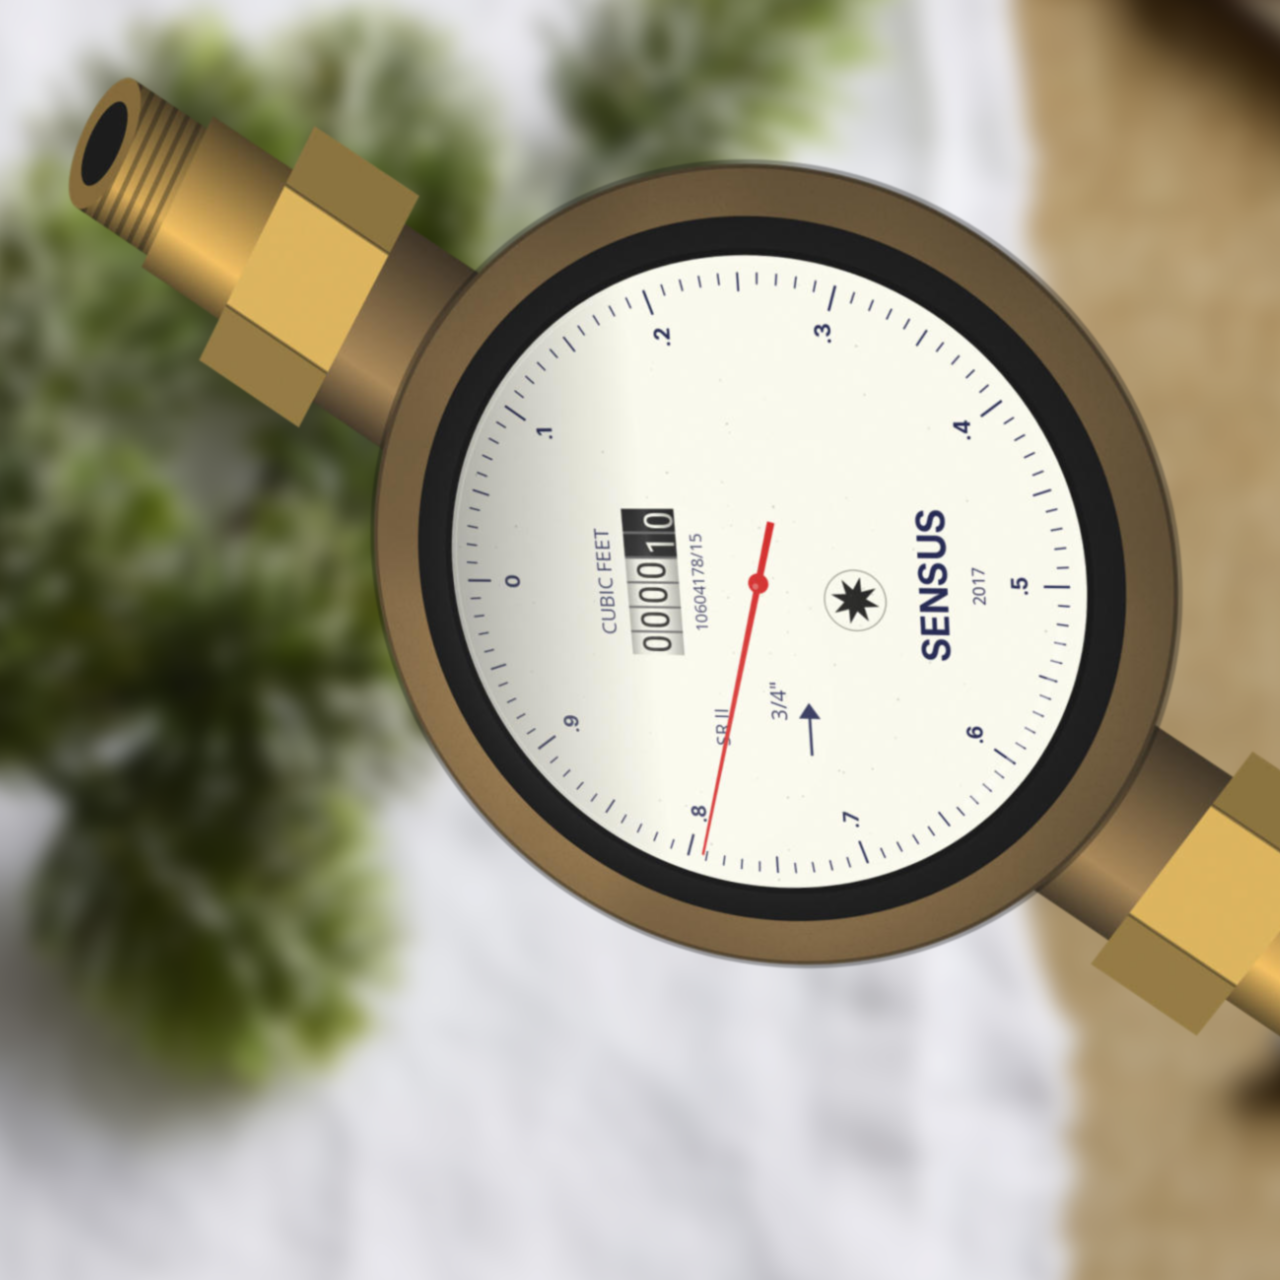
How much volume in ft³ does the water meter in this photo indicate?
9.79 ft³
